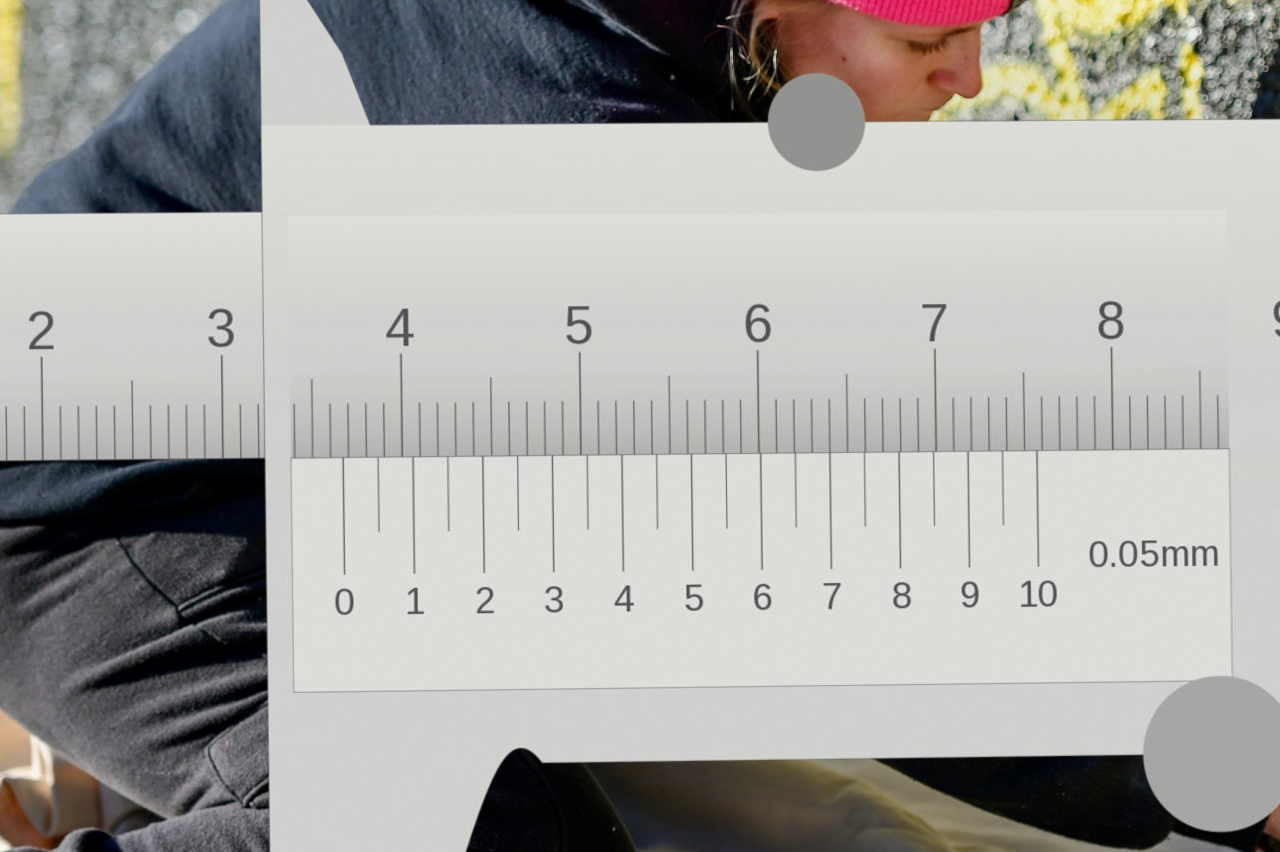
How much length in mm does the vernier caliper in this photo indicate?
36.7 mm
